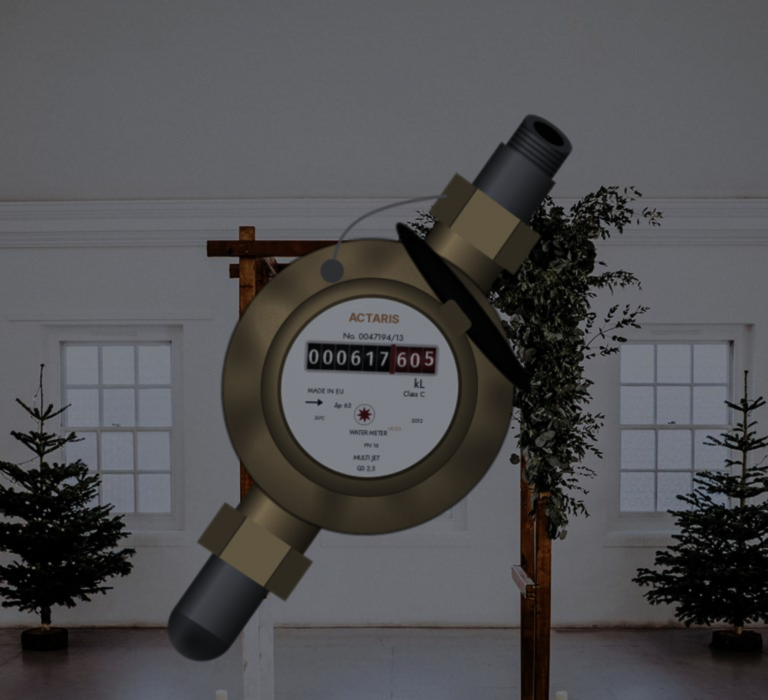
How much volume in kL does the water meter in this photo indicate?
617.605 kL
